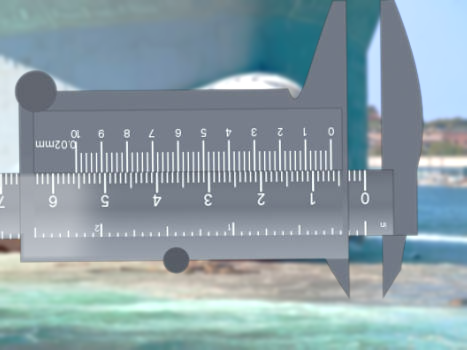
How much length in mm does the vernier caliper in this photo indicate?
6.5 mm
